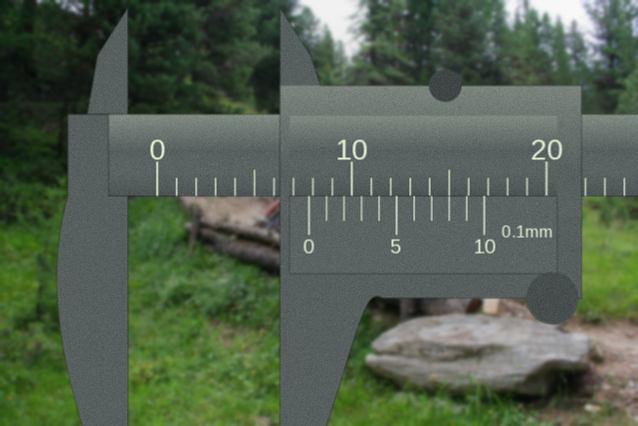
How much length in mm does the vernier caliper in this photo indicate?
7.8 mm
